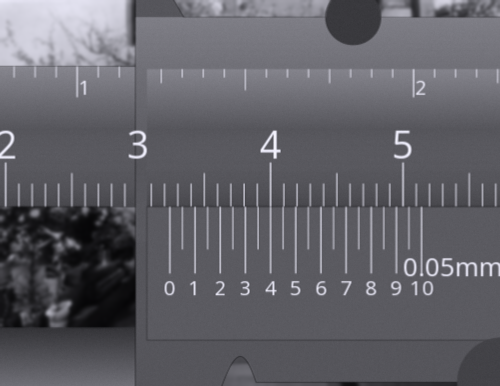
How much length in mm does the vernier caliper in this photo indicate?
32.4 mm
